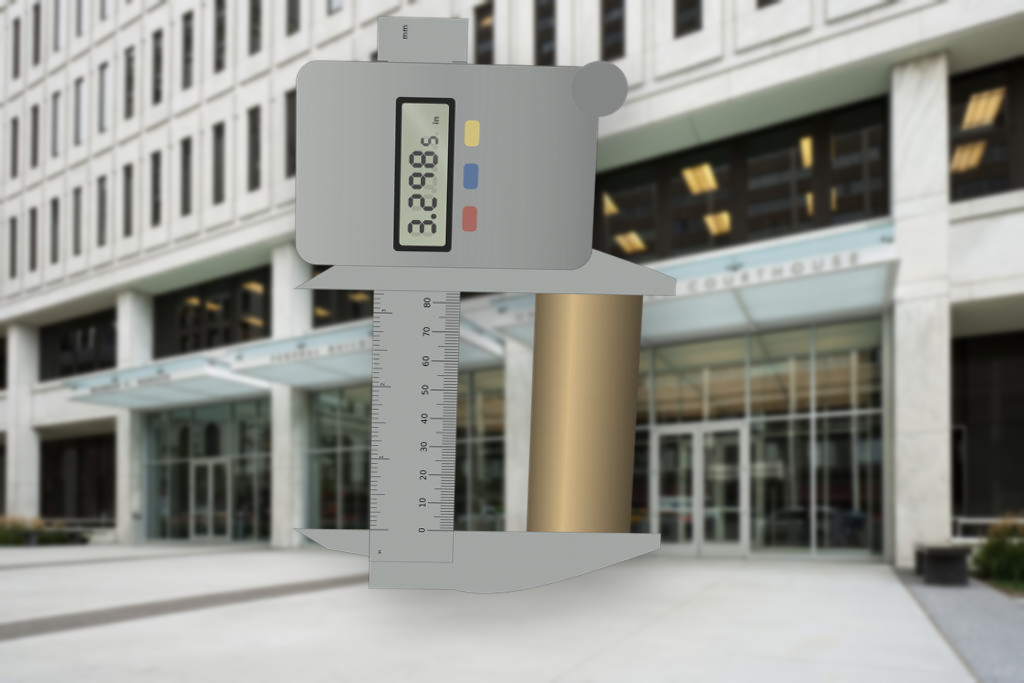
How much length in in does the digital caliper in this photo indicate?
3.2985 in
